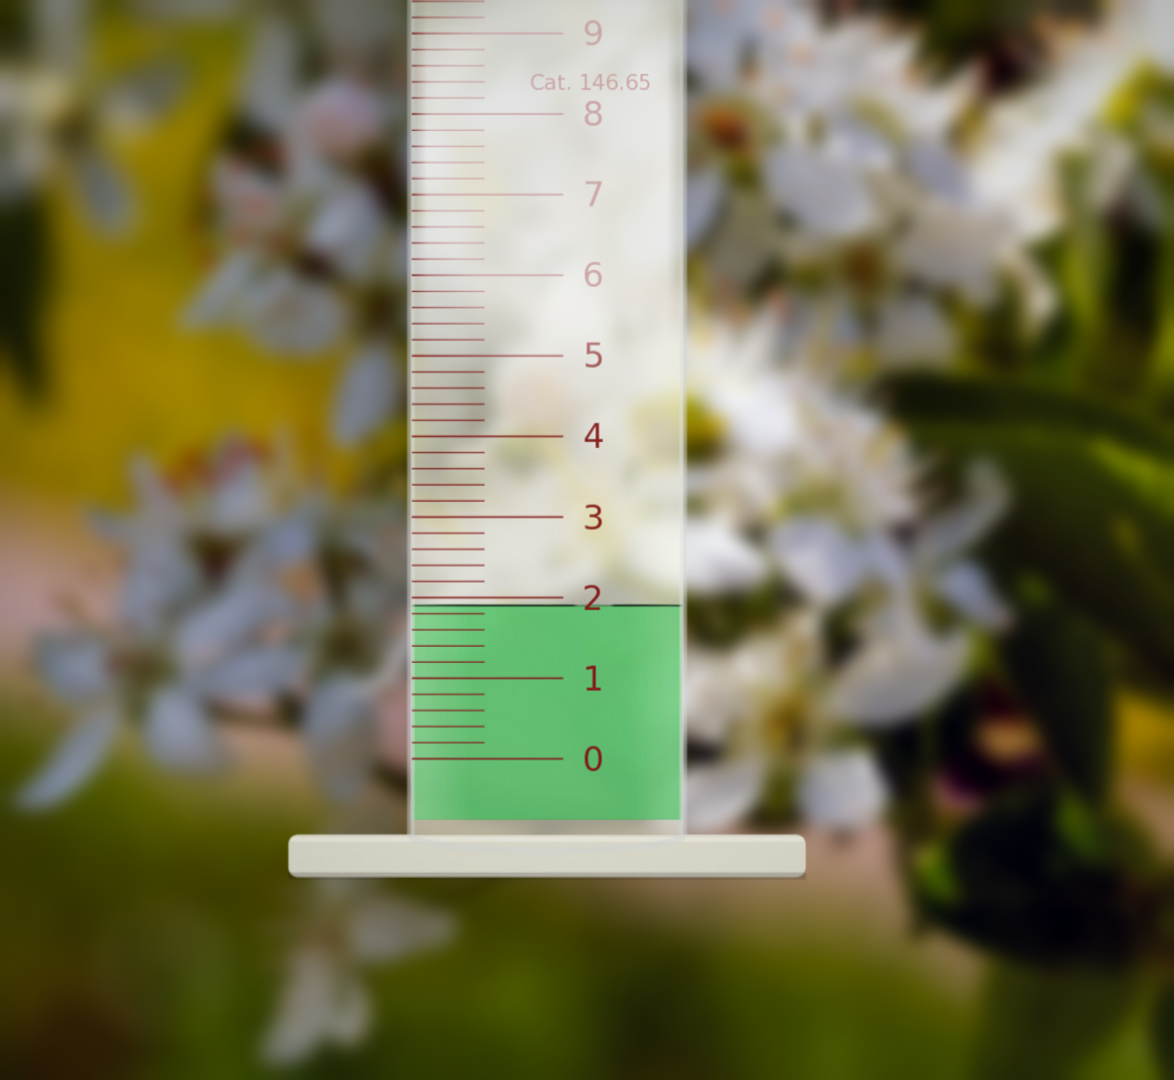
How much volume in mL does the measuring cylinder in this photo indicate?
1.9 mL
